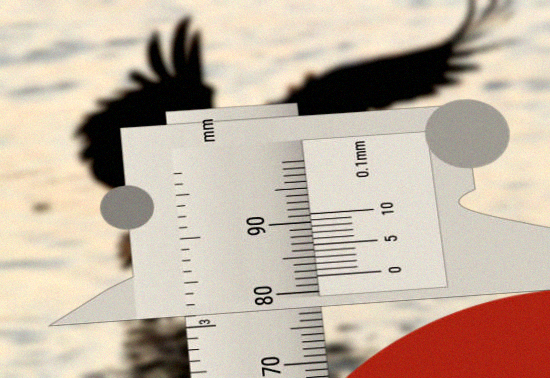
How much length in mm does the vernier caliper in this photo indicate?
82.2 mm
